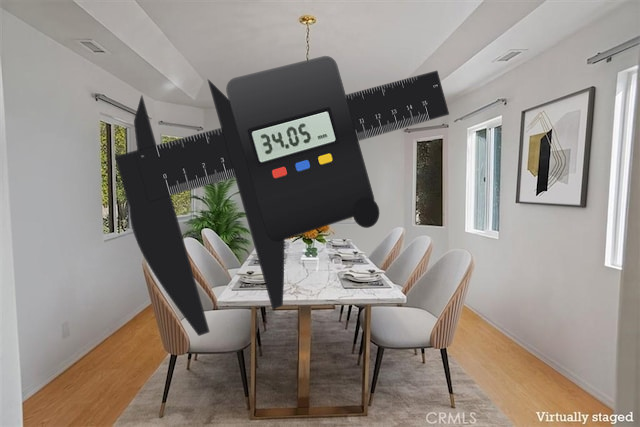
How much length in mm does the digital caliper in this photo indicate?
34.05 mm
